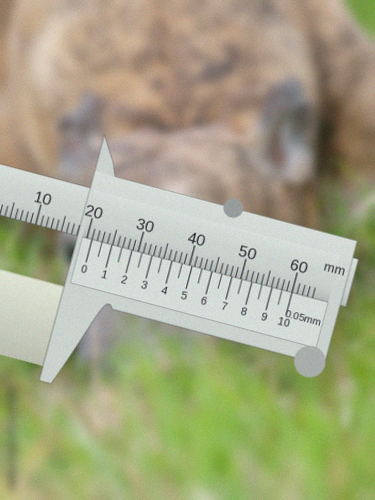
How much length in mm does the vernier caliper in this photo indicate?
21.0 mm
